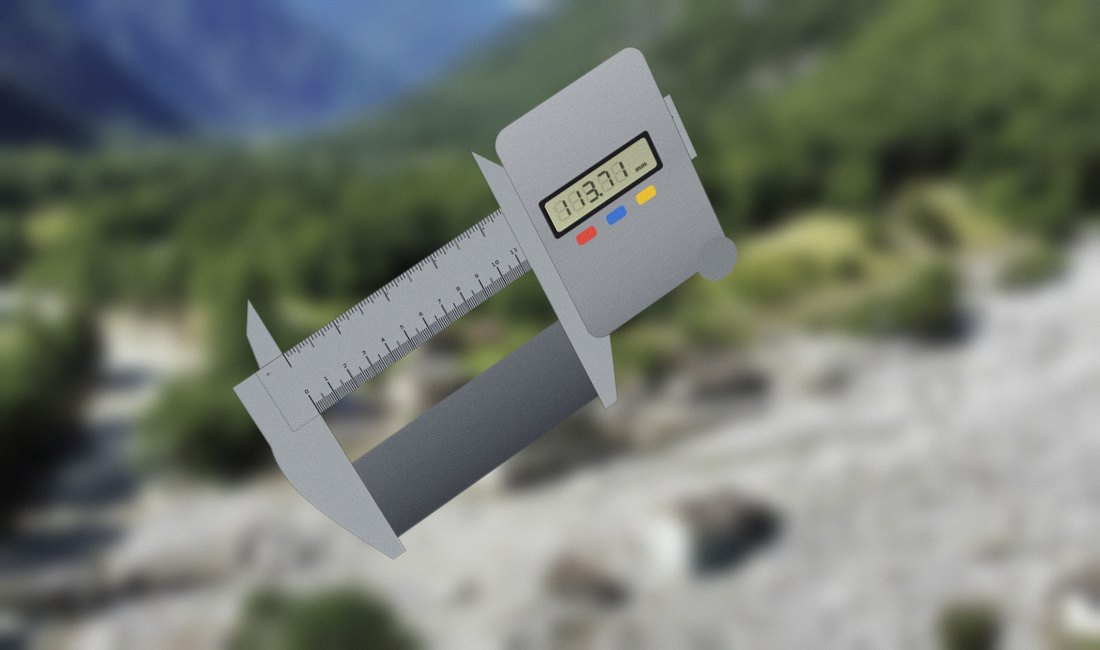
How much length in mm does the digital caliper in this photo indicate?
113.71 mm
